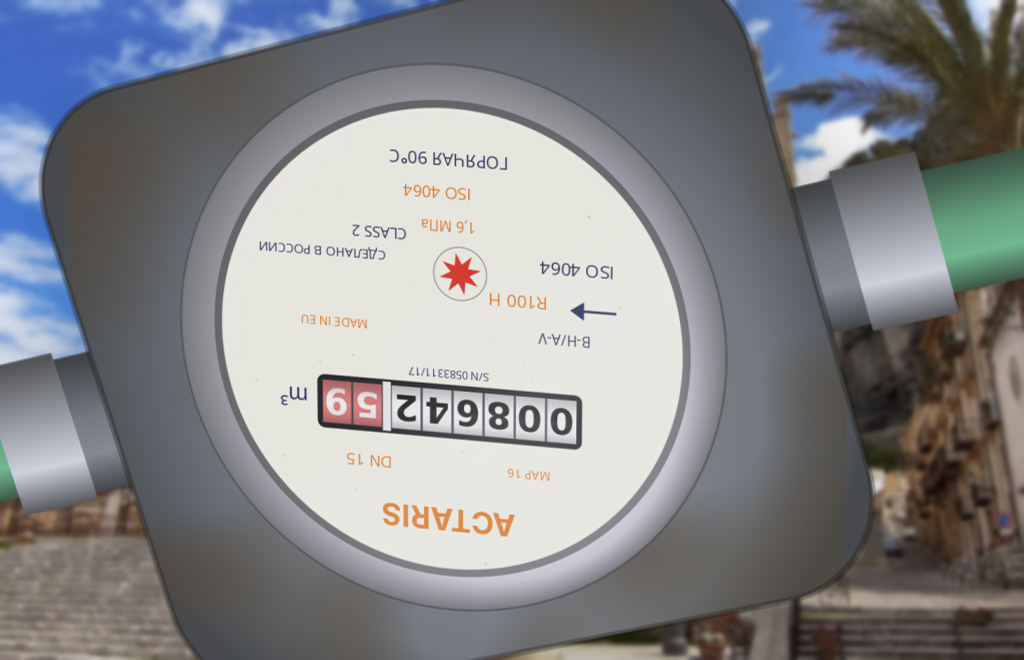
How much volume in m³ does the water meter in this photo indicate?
8642.59 m³
